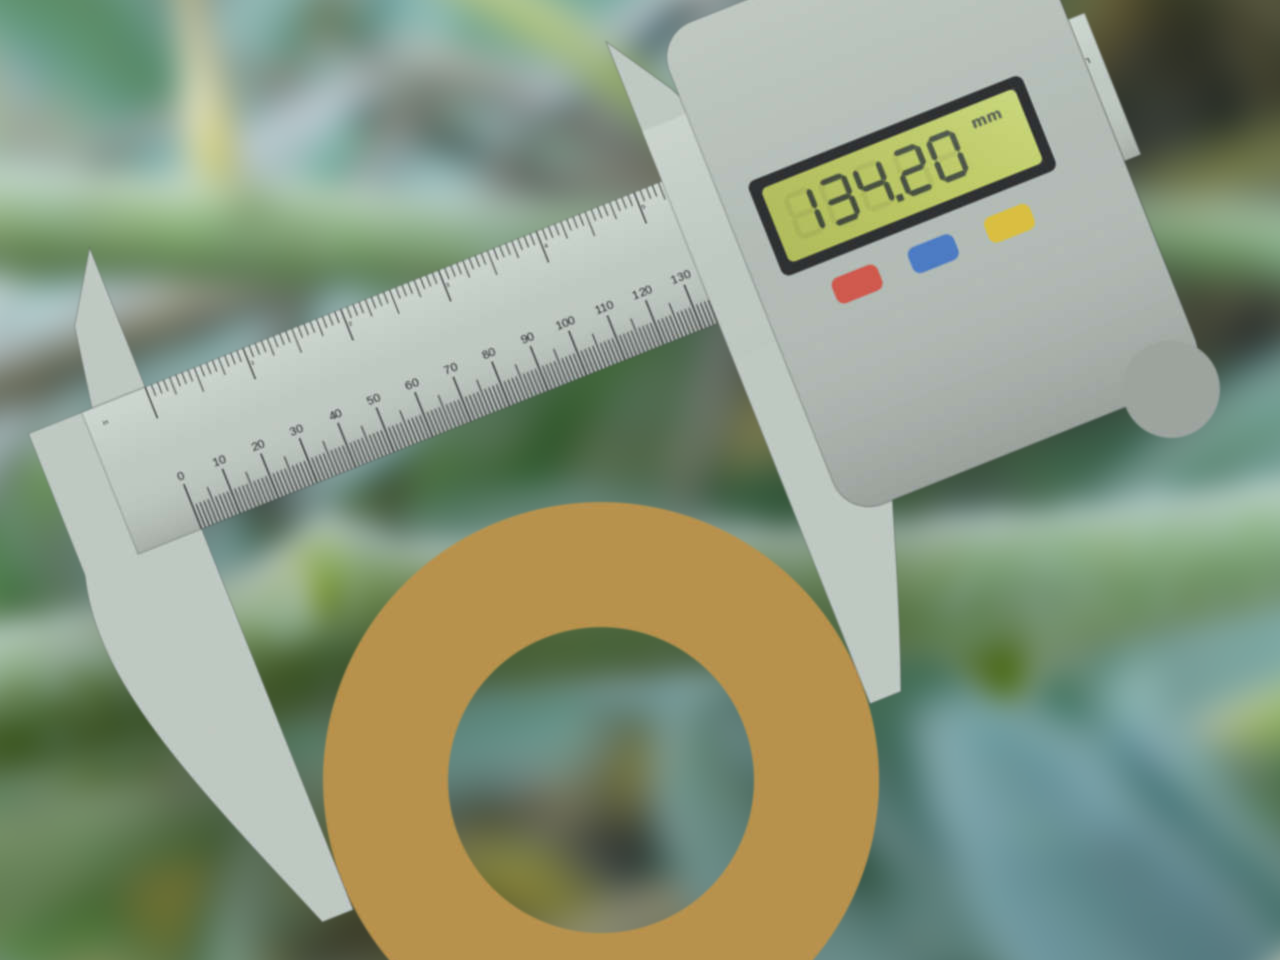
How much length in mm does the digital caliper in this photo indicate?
134.20 mm
